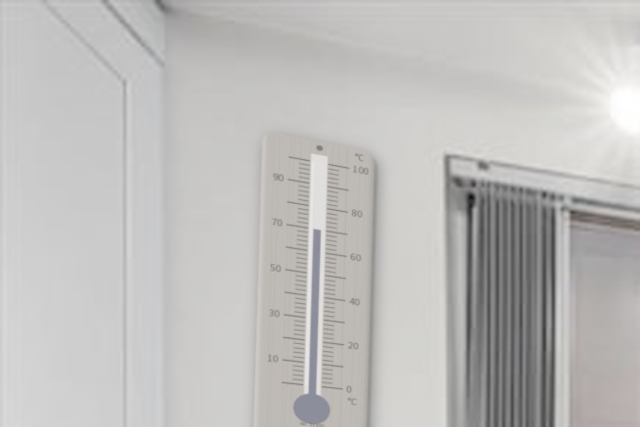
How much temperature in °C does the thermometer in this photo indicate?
70 °C
